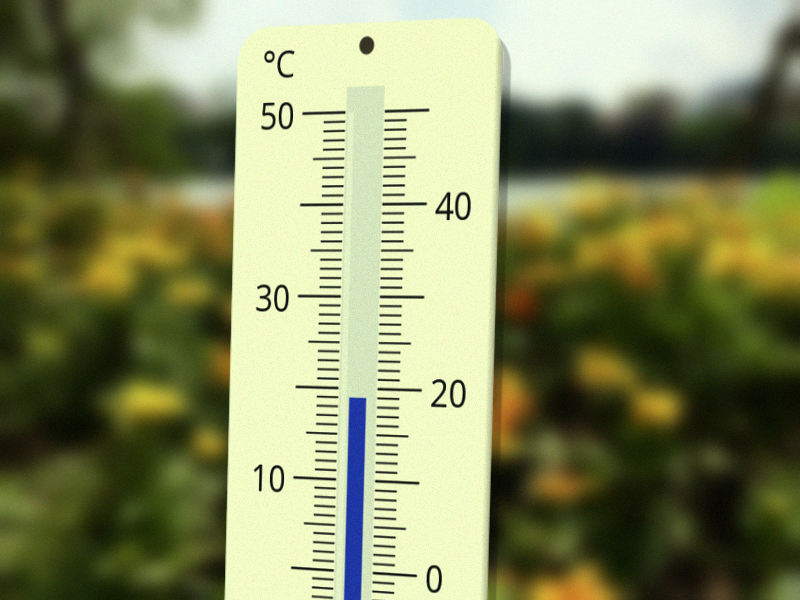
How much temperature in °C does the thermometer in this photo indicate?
19 °C
